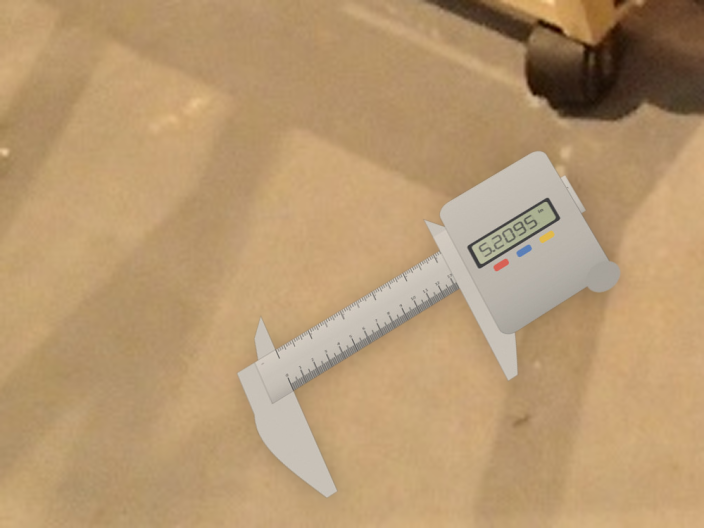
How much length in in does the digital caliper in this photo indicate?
5.2095 in
